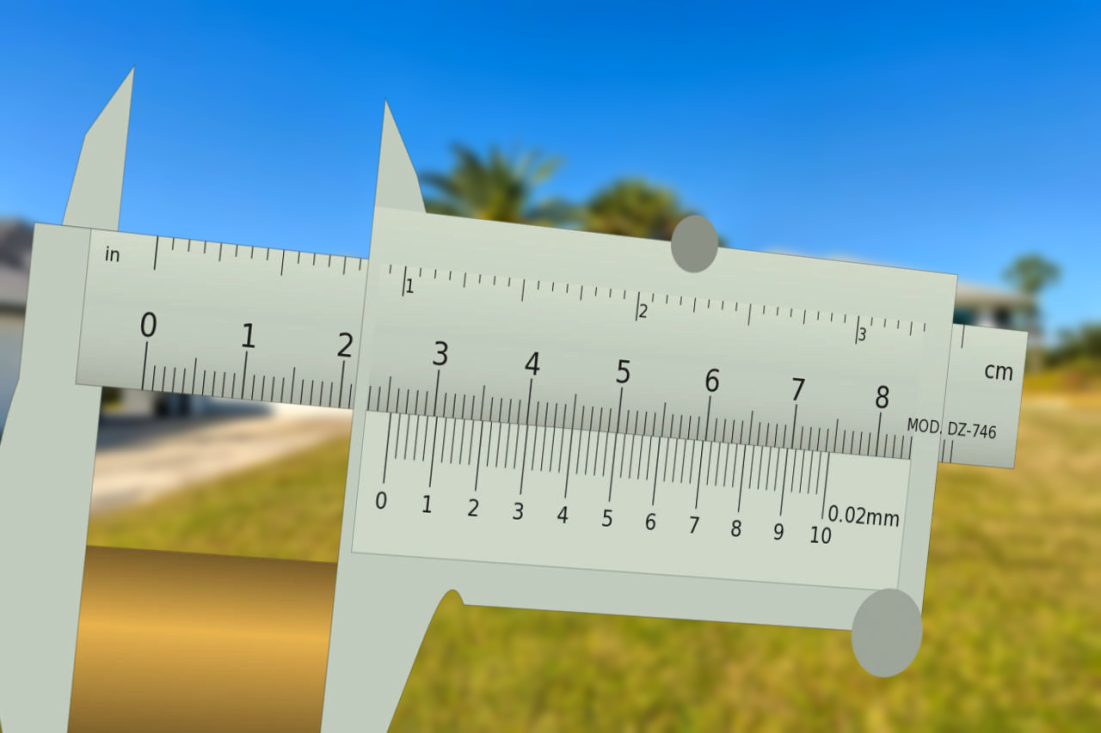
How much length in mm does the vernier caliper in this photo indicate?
25.4 mm
